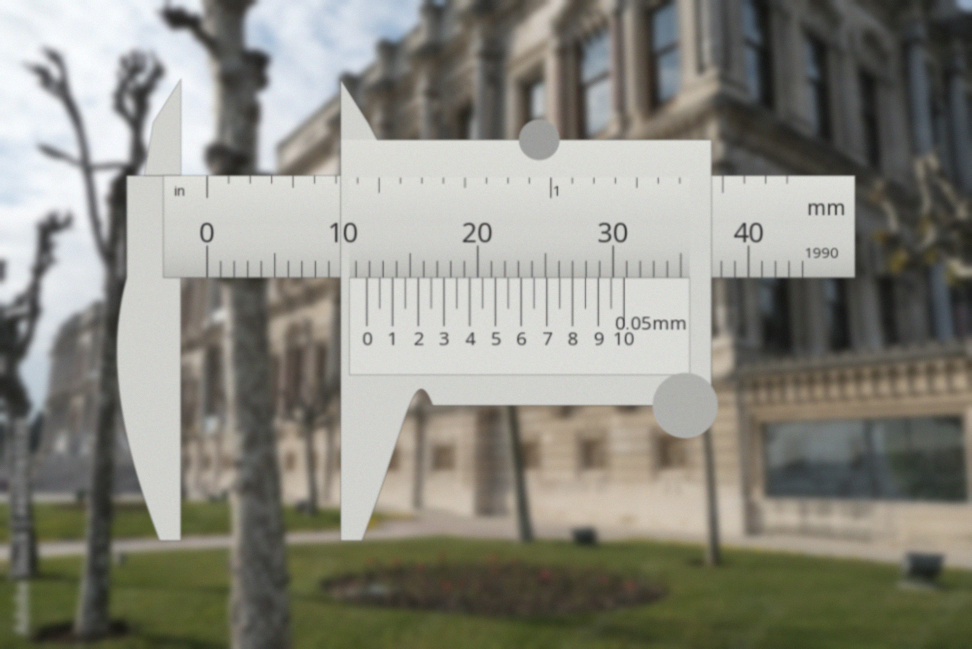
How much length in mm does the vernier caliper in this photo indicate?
11.8 mm
